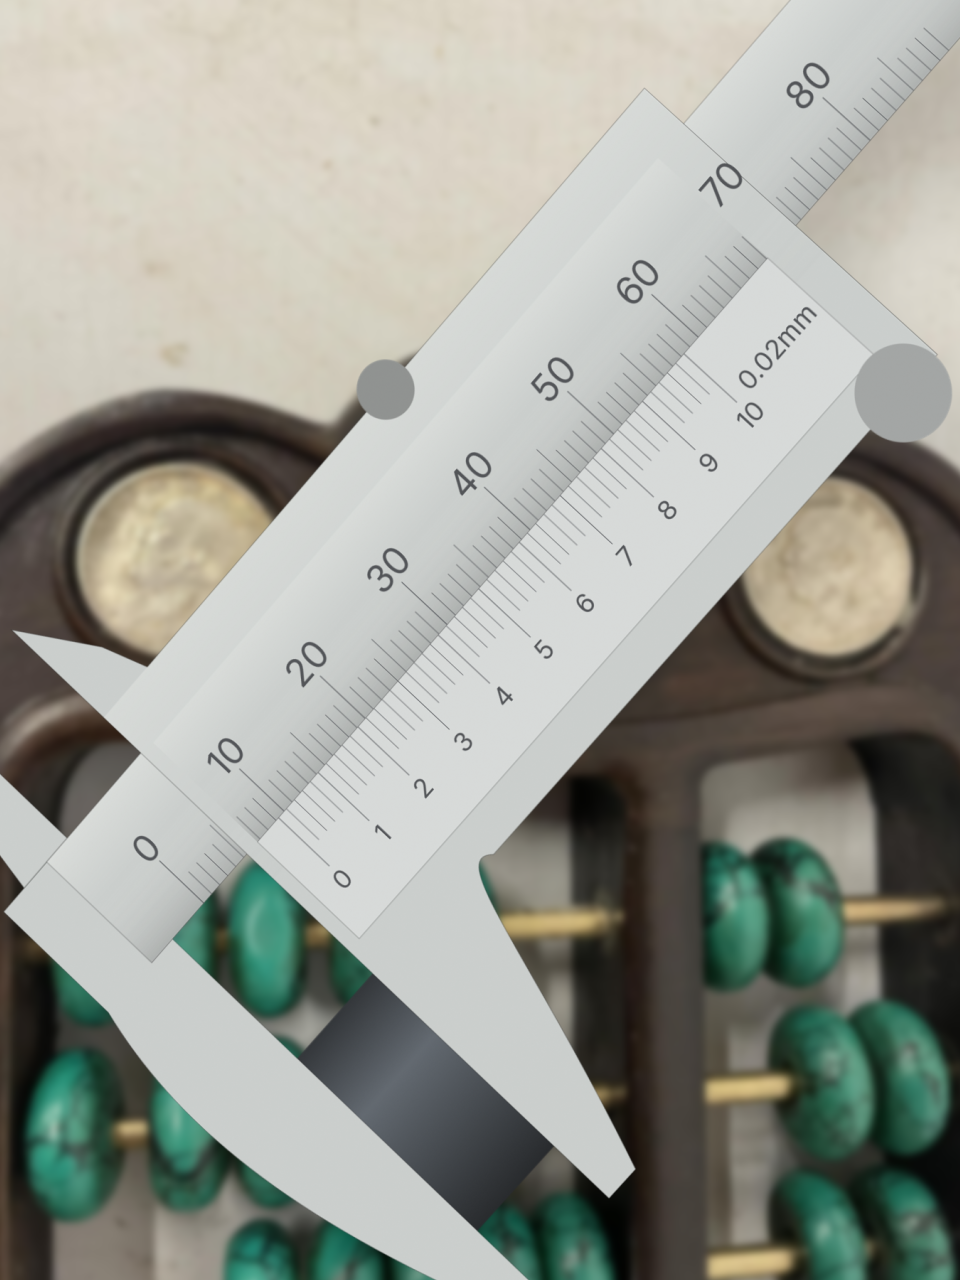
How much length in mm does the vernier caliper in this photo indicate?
9.3 mm
